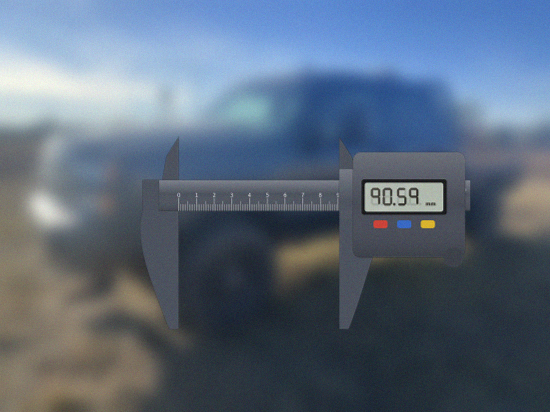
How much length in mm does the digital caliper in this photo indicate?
90.59 mm
